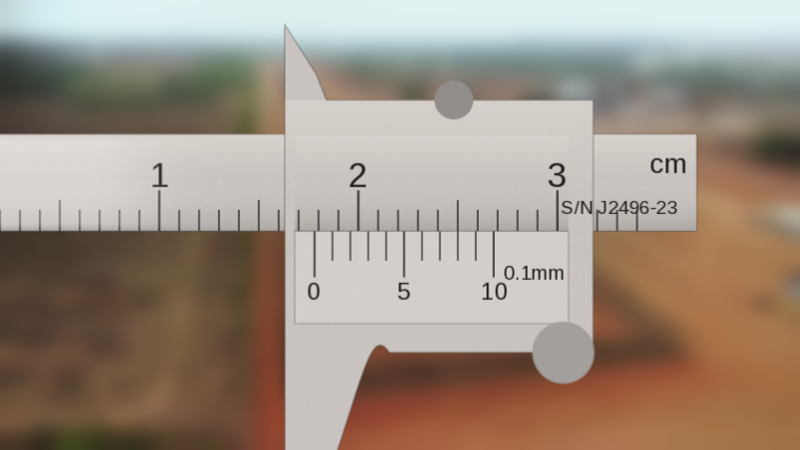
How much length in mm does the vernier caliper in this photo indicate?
17.8 mm
